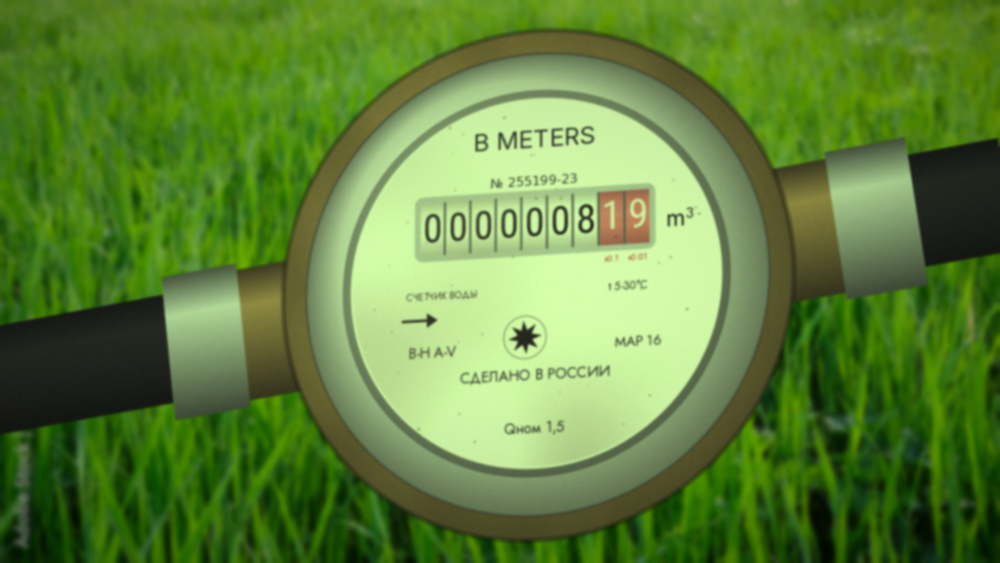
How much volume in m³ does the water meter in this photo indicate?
8.19 m³
